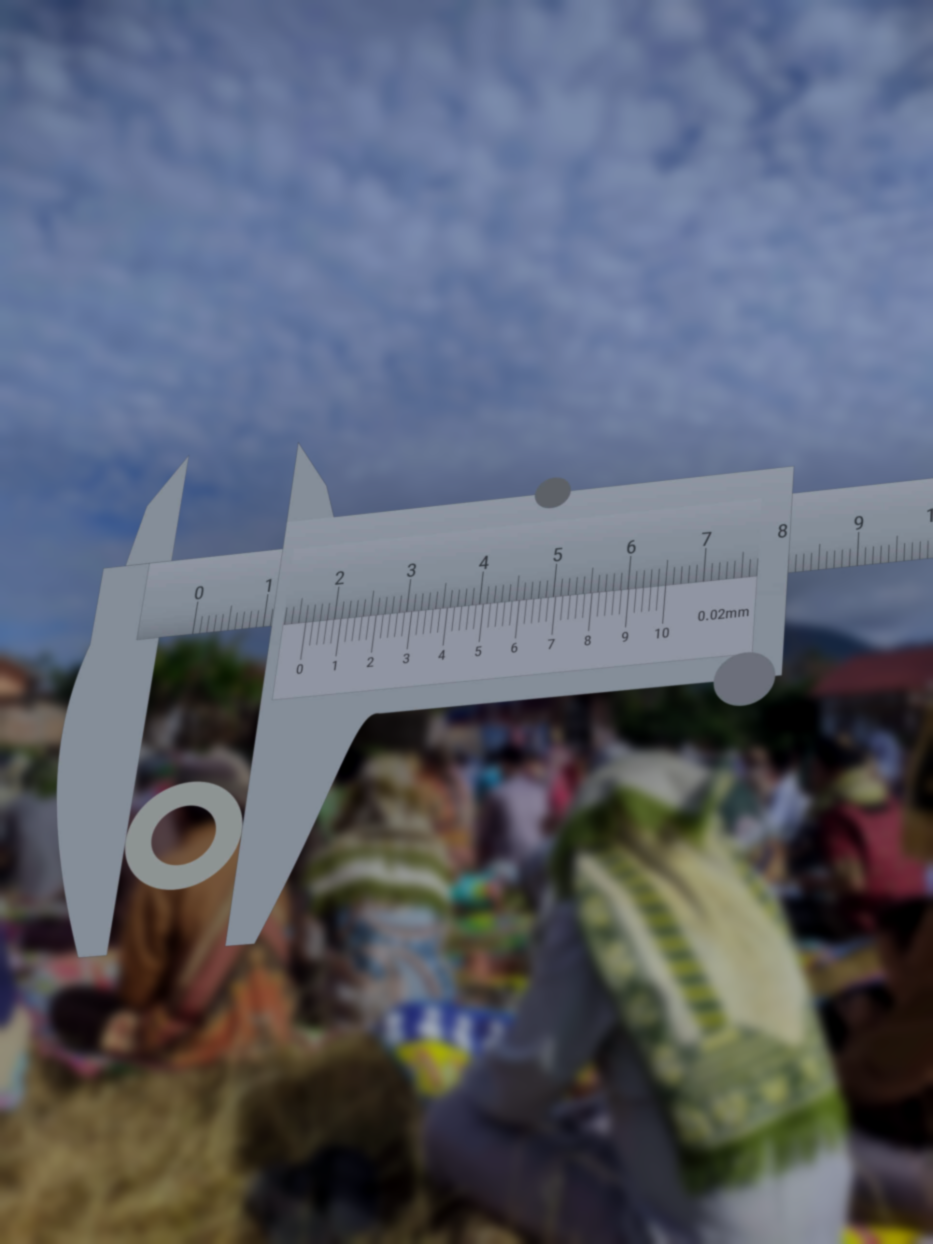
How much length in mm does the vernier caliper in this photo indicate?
16.0 mm
